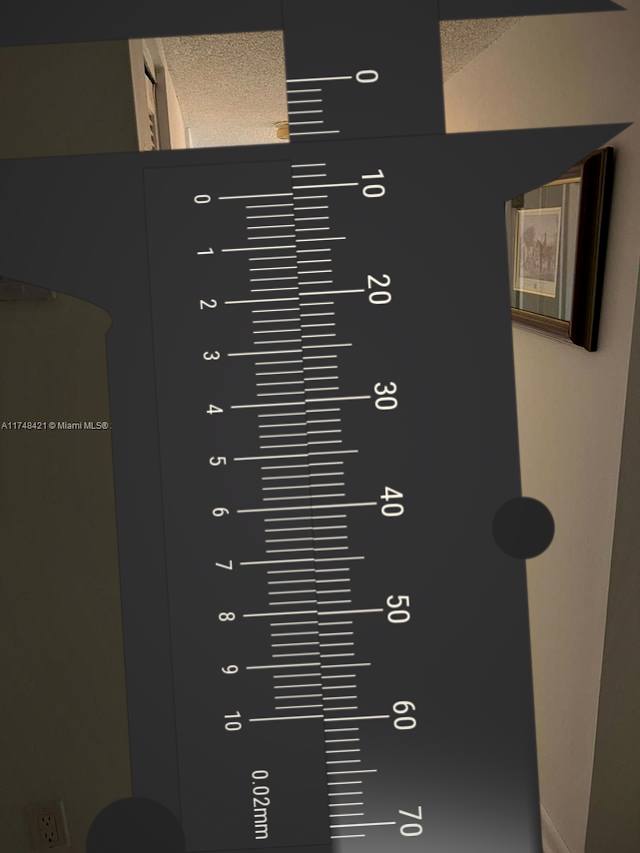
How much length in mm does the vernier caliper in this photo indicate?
10.6 mm
